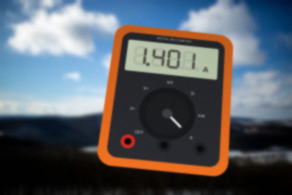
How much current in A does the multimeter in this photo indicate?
1.401 A
